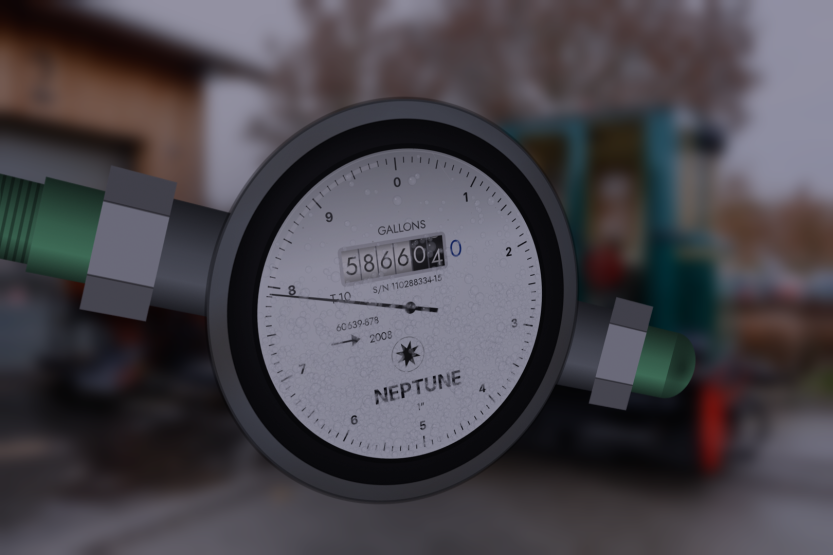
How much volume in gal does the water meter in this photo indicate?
5866037.9 gal
